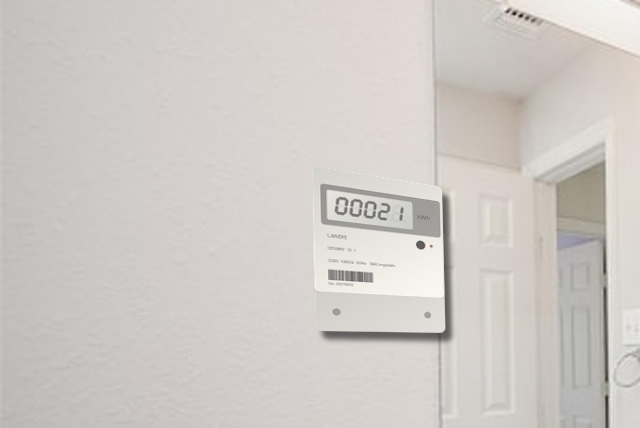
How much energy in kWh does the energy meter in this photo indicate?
21 kWh
